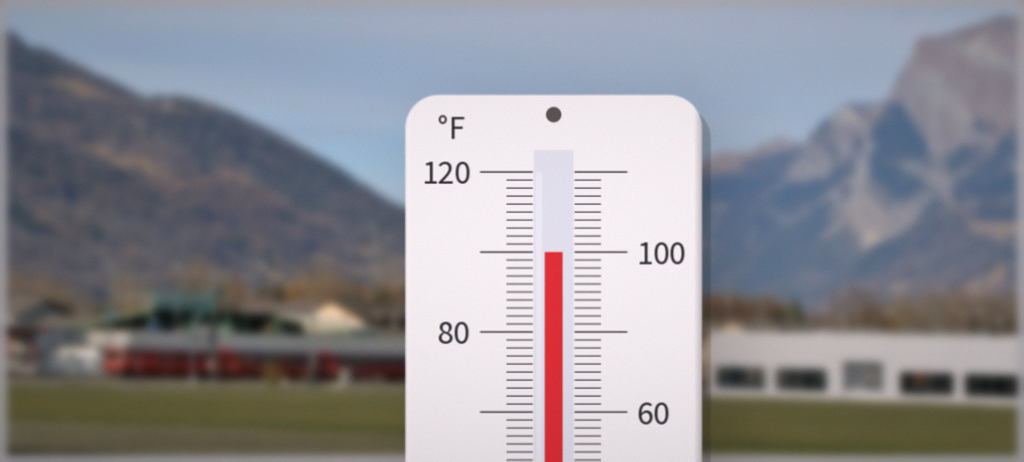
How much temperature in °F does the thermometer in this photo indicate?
100 °F
